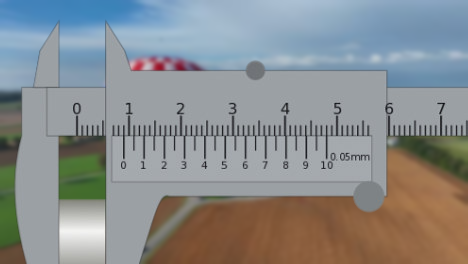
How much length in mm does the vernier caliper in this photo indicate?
9.0 mm
